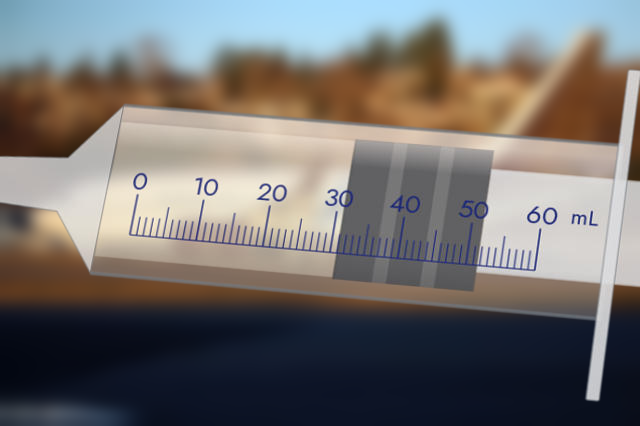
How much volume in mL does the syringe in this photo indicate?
31 mL
